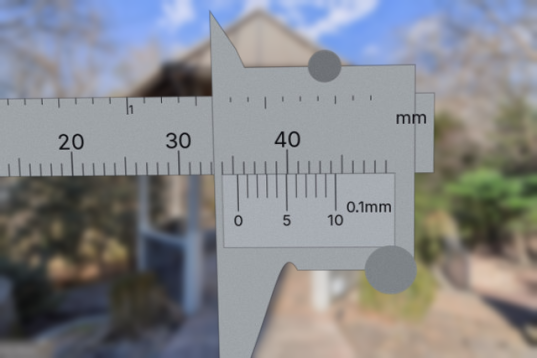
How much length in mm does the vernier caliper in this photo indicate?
35.4 mm
